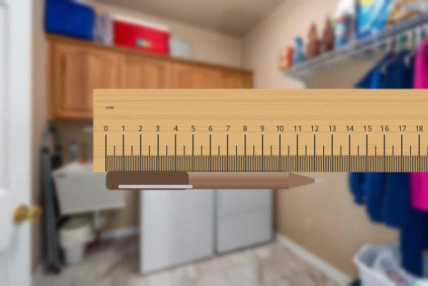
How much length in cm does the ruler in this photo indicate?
12.5 cm
